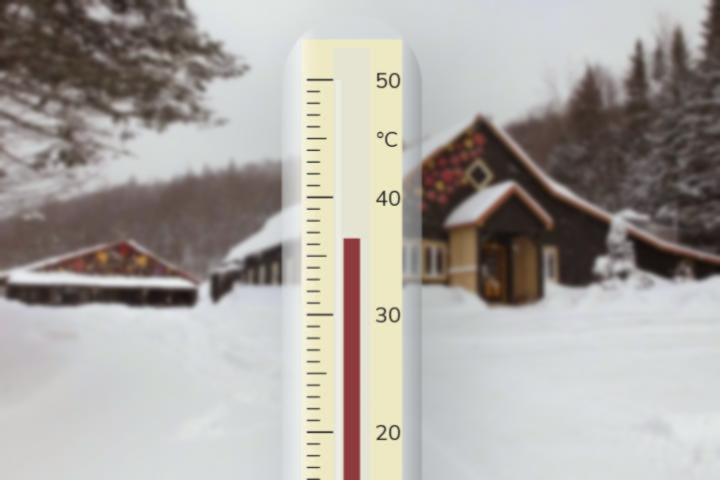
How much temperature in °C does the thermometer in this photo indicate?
36.5 °C
